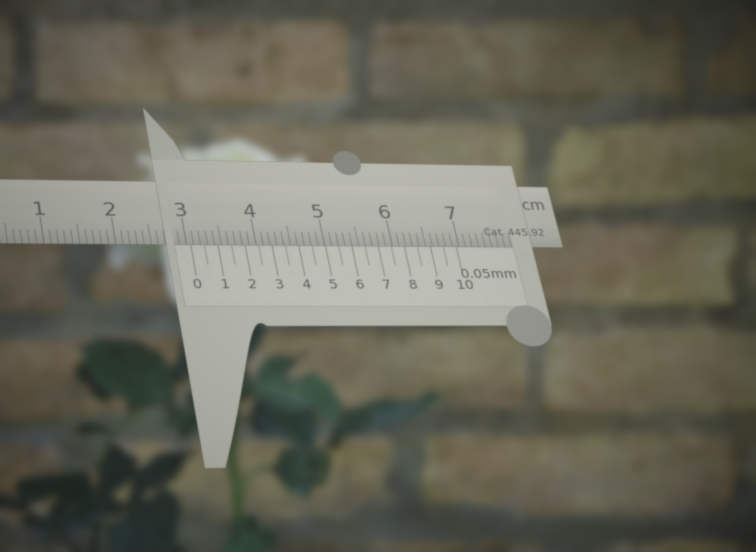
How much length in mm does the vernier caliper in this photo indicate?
30.6 mm
